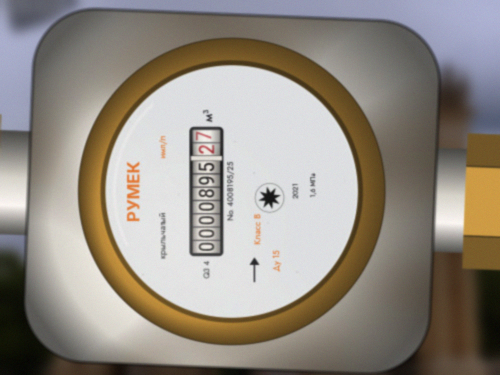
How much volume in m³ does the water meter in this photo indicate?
895.27 m³
